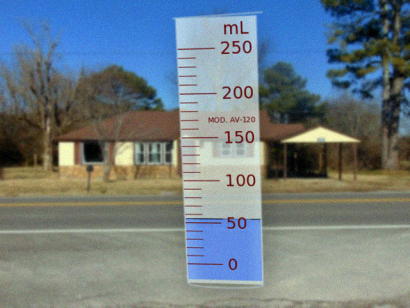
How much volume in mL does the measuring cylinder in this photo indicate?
55 mL
